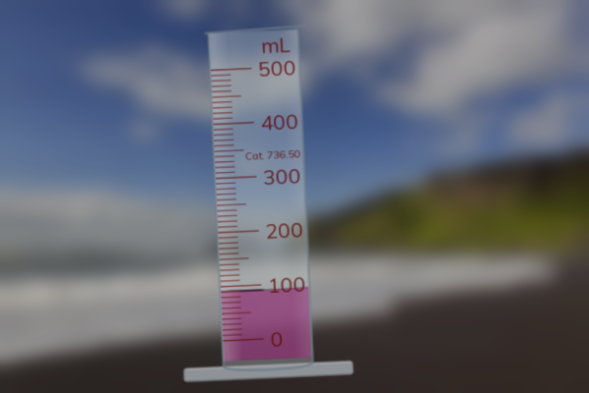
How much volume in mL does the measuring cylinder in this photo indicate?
90 mL
